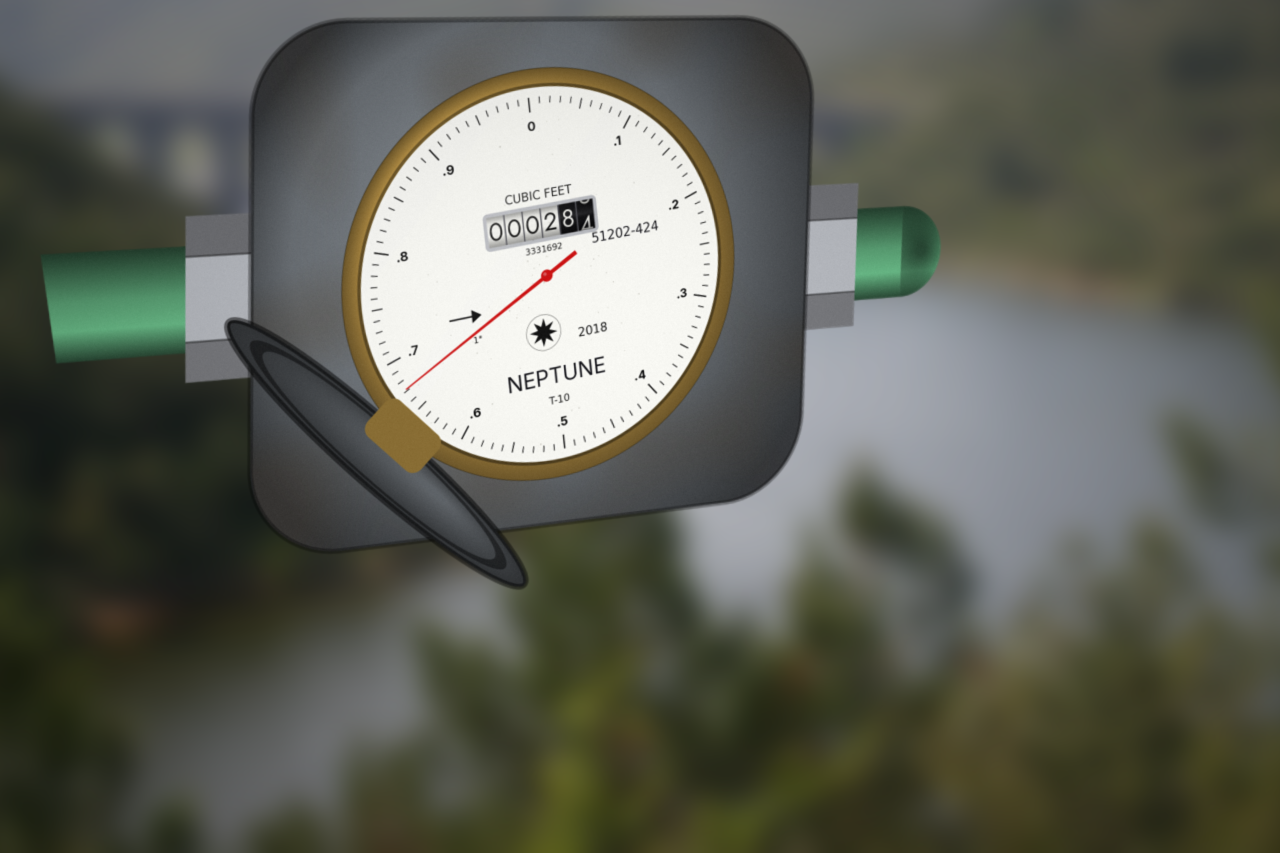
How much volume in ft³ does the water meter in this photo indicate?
283.67 ft³
